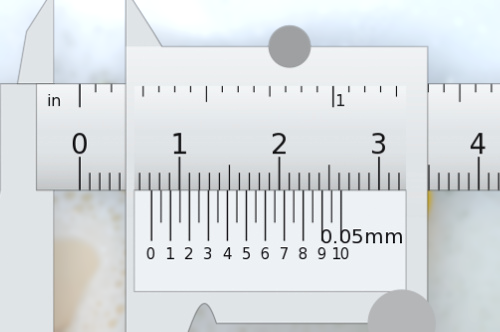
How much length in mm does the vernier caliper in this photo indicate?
7.2 mm
